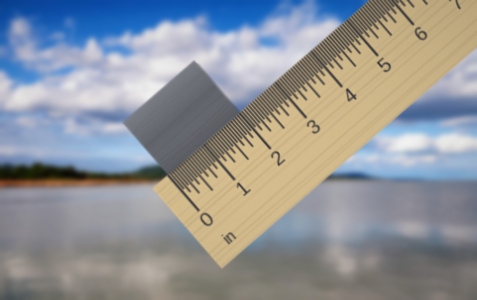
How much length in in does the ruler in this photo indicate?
2 in
